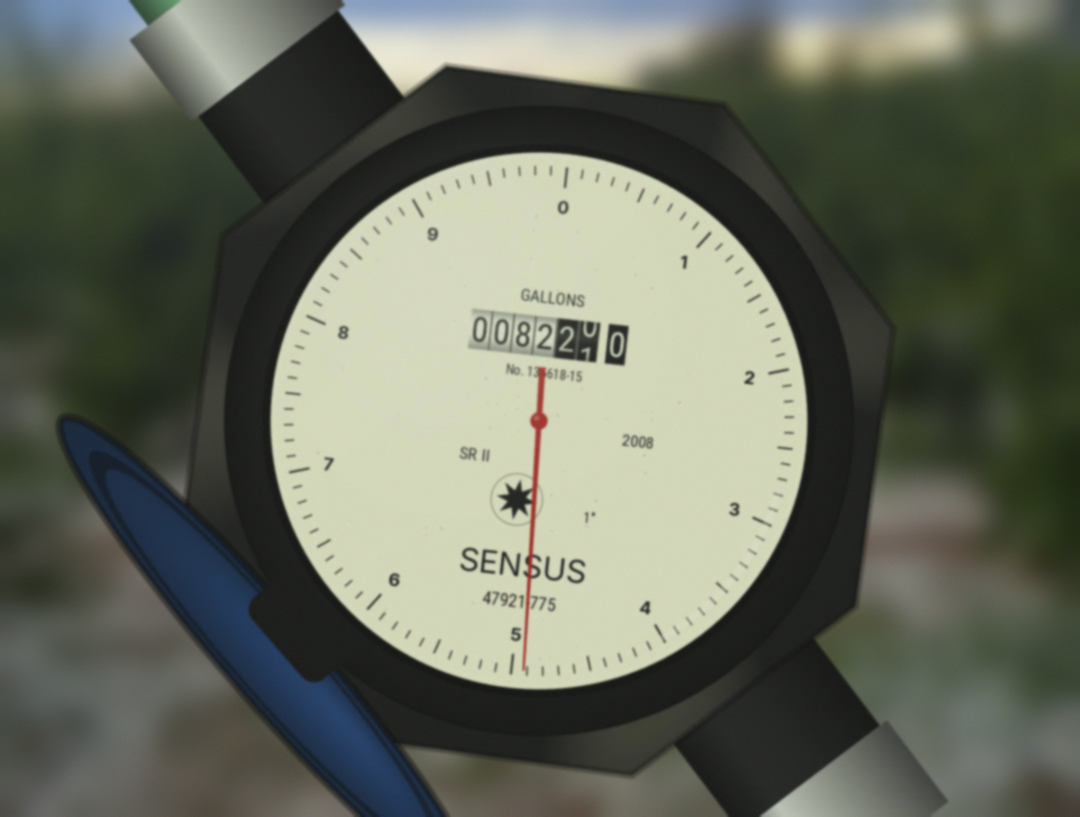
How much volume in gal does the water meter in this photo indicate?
82204.9 gal
